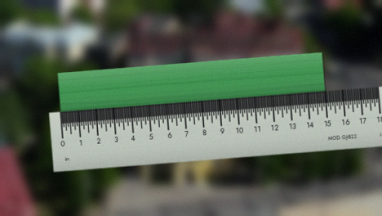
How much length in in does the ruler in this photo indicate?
15 in
